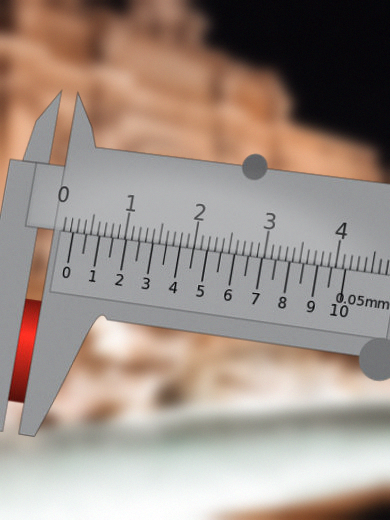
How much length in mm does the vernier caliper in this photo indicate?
2.4 mm
